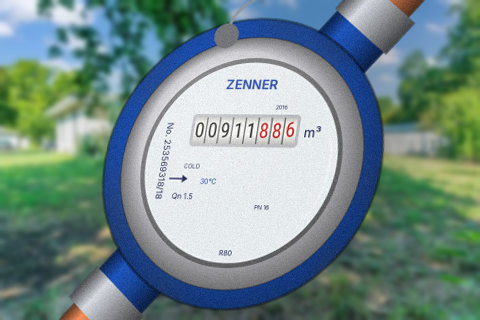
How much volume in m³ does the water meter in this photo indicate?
911.886 m³
